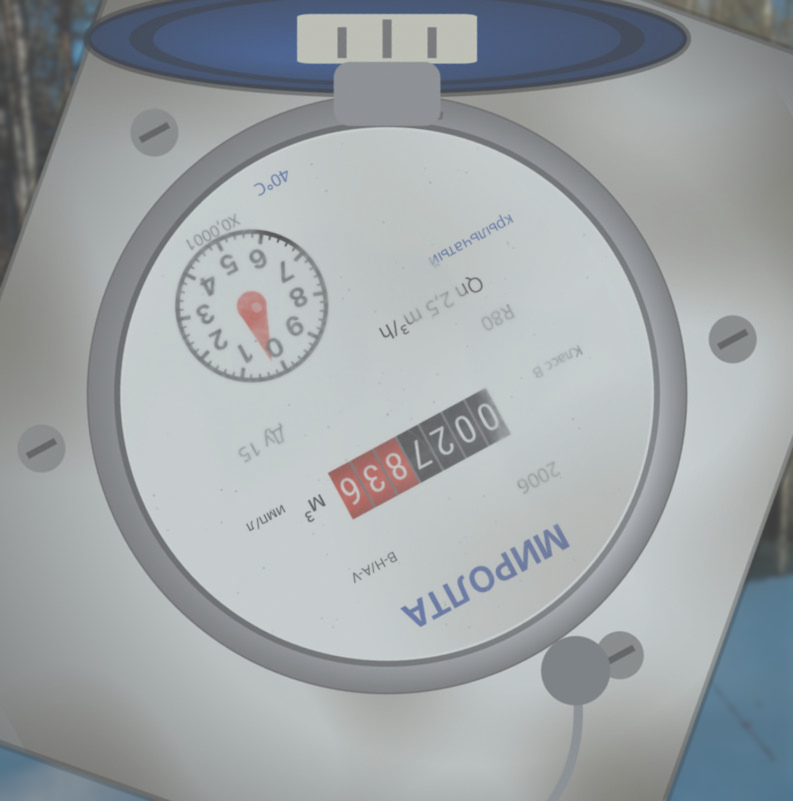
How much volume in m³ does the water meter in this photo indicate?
27.8360 m³
